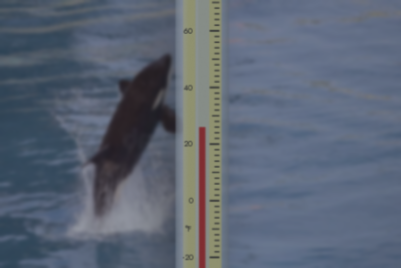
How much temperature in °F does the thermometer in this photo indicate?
26 °F
